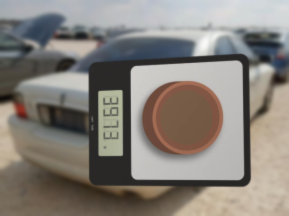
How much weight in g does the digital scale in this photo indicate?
3973 g
